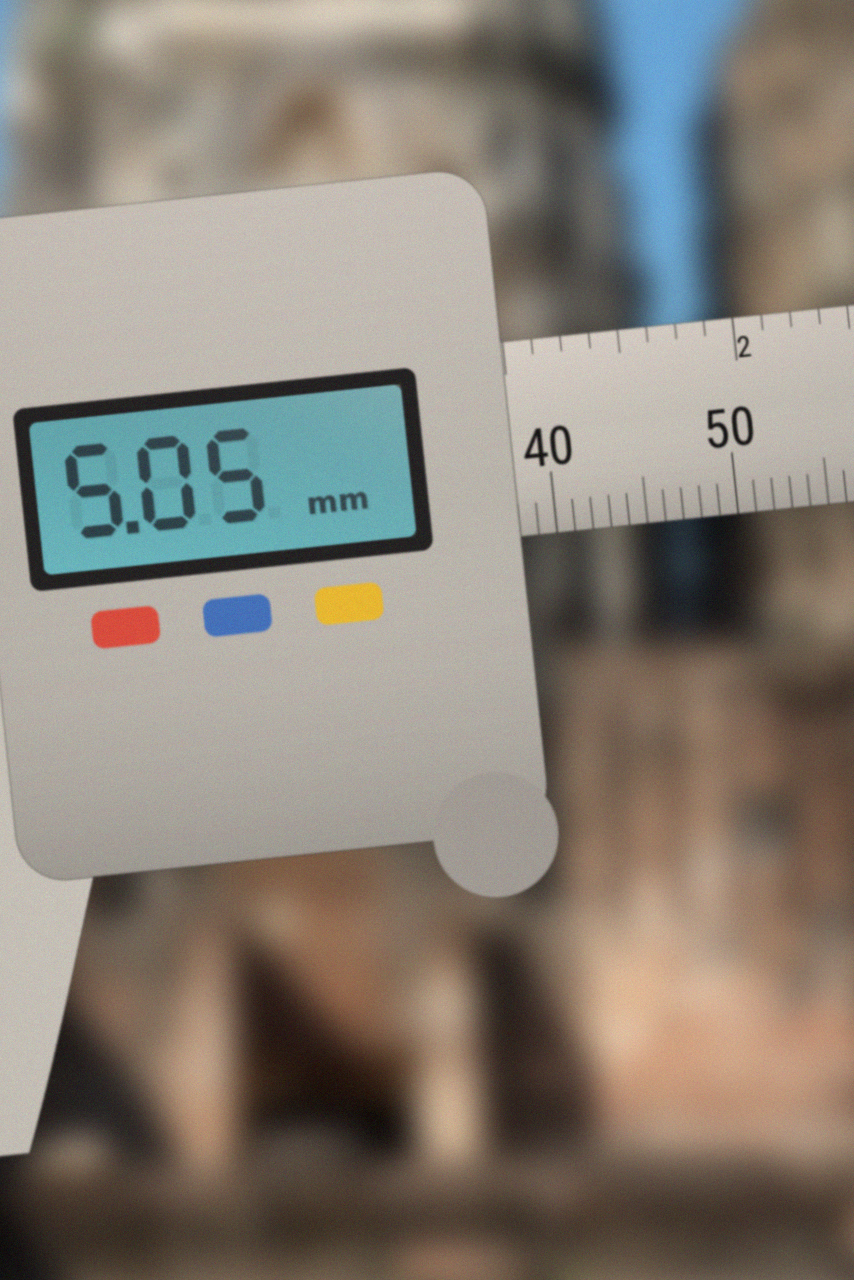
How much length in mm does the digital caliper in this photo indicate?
5.05 mm
